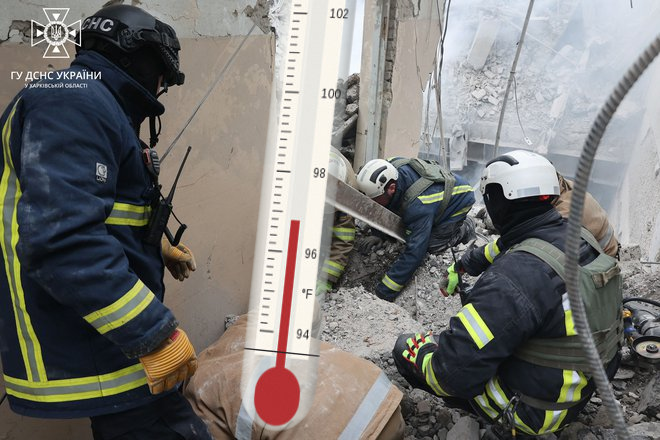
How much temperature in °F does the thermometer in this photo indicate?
96.8 °F
